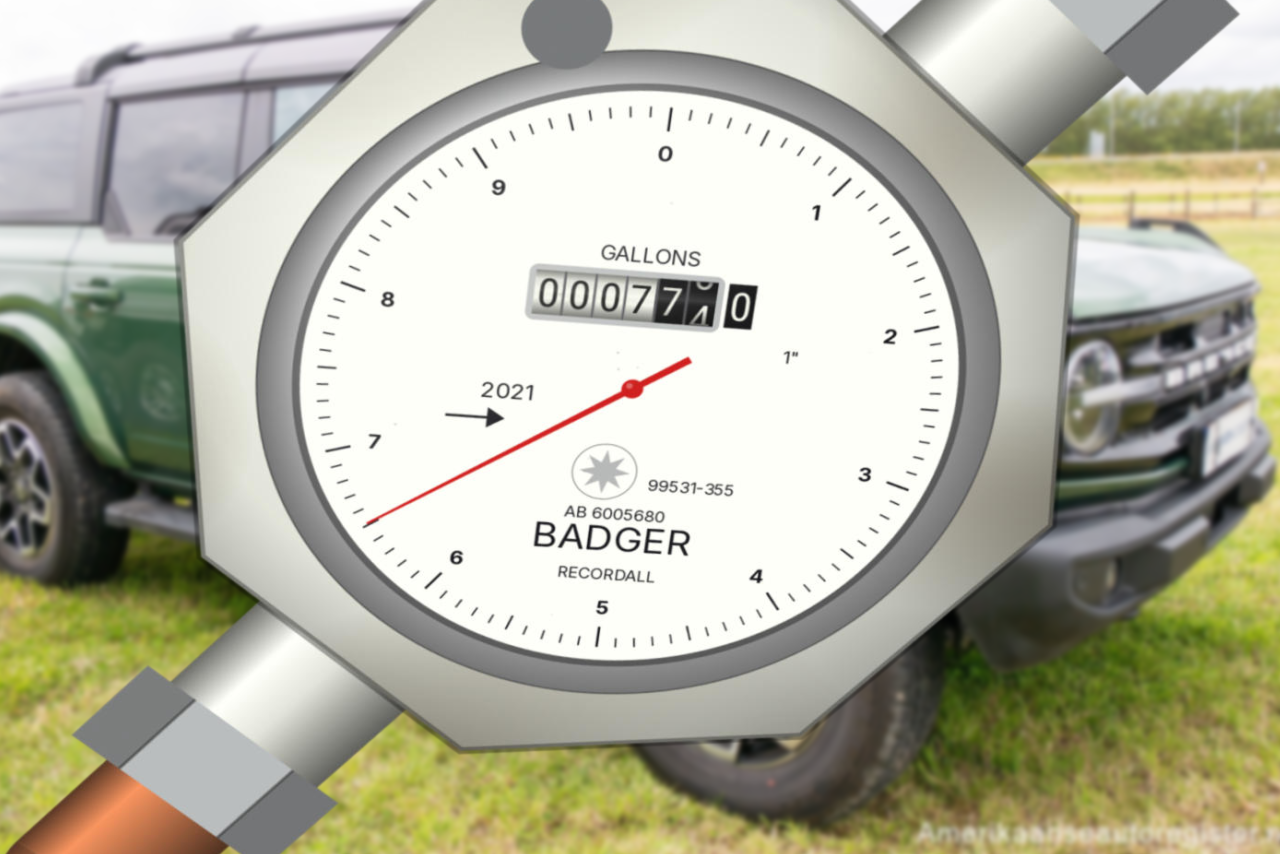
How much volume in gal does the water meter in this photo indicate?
7736.5 gal
